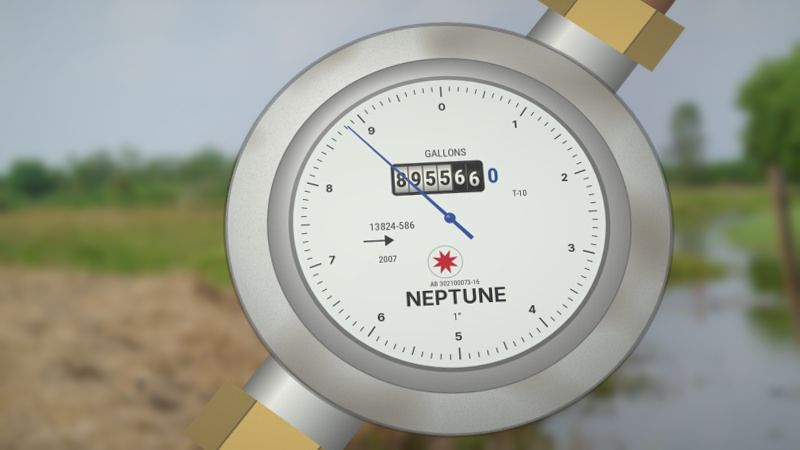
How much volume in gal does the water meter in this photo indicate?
8955658.8 gal
